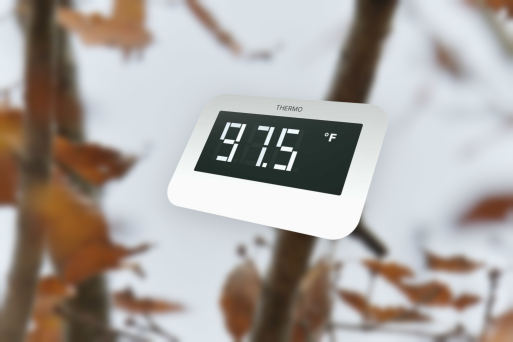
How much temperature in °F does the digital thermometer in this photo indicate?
97.5 °F
